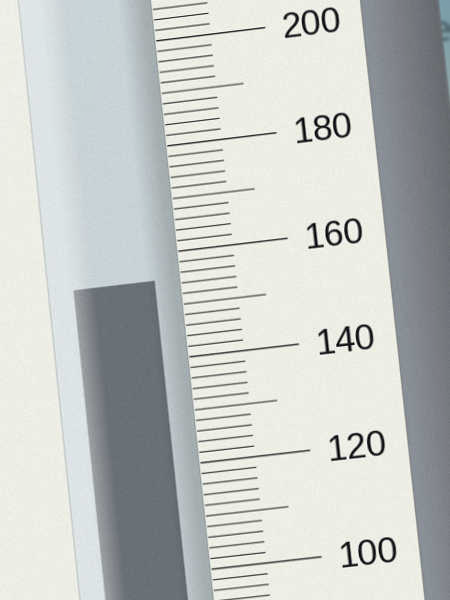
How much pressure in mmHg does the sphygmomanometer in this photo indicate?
155 mmHg
